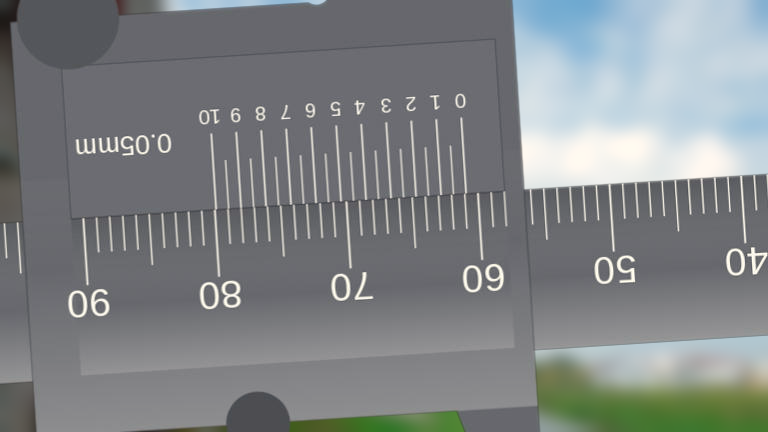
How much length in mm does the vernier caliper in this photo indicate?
60.9 mm
